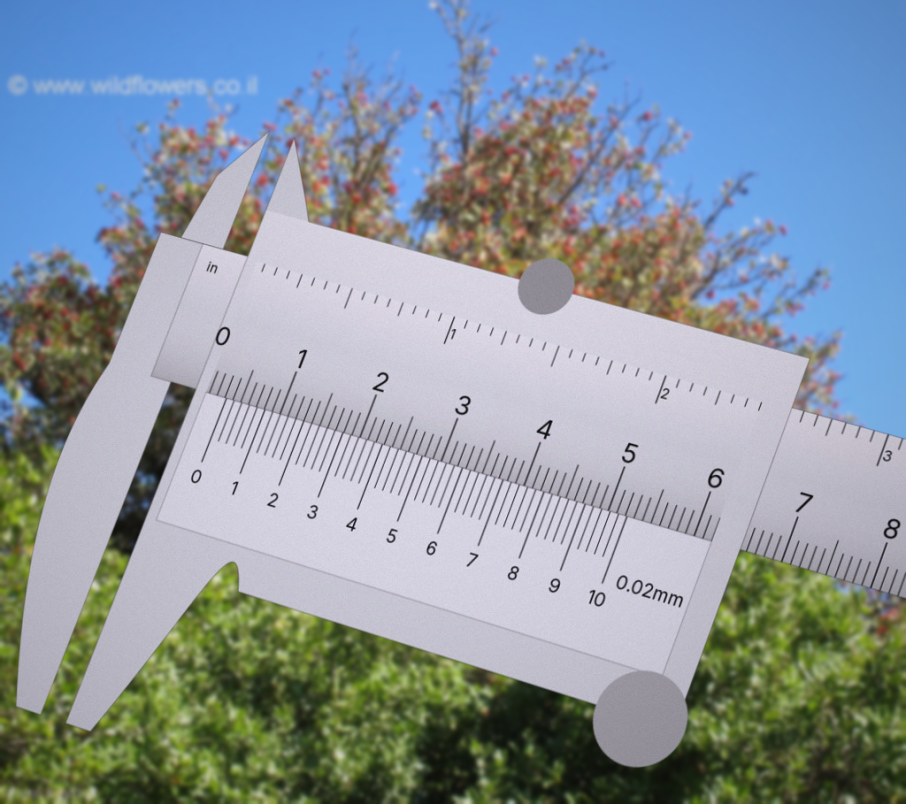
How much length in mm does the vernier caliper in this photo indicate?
3.2 mm
